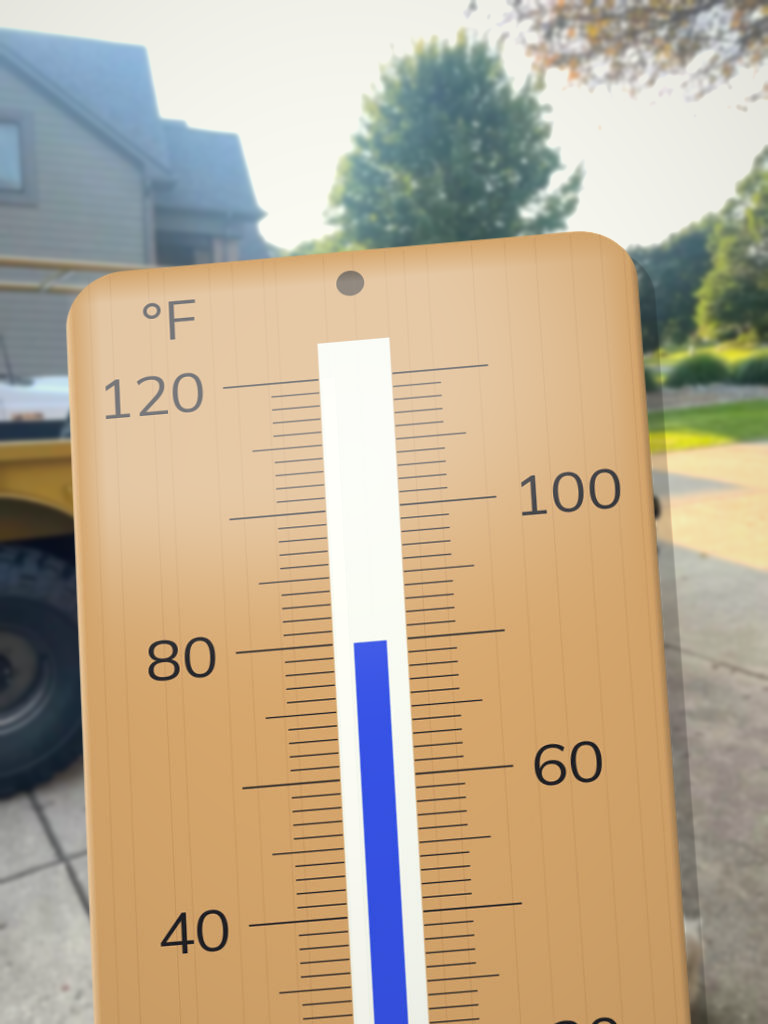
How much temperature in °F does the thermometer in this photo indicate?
80 °F
